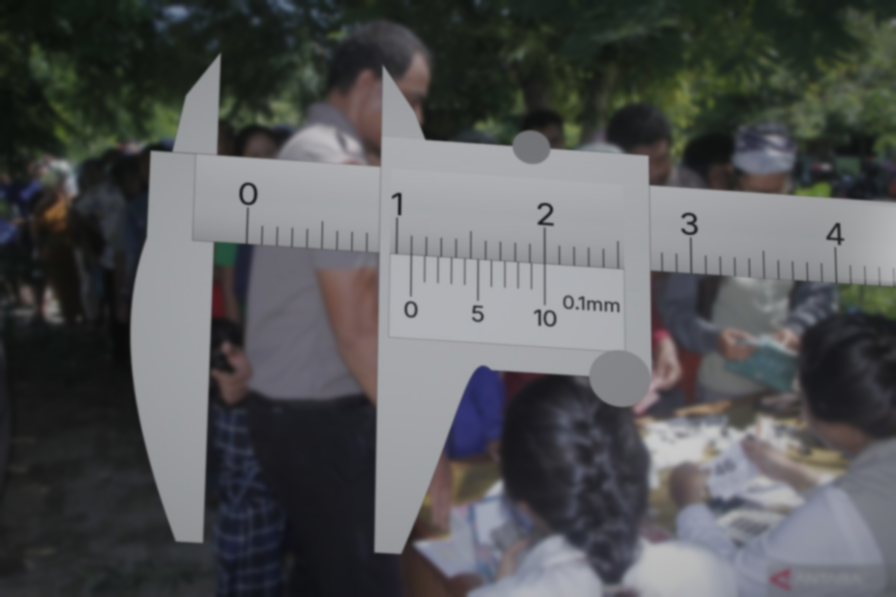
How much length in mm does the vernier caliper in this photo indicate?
11.0 mm
